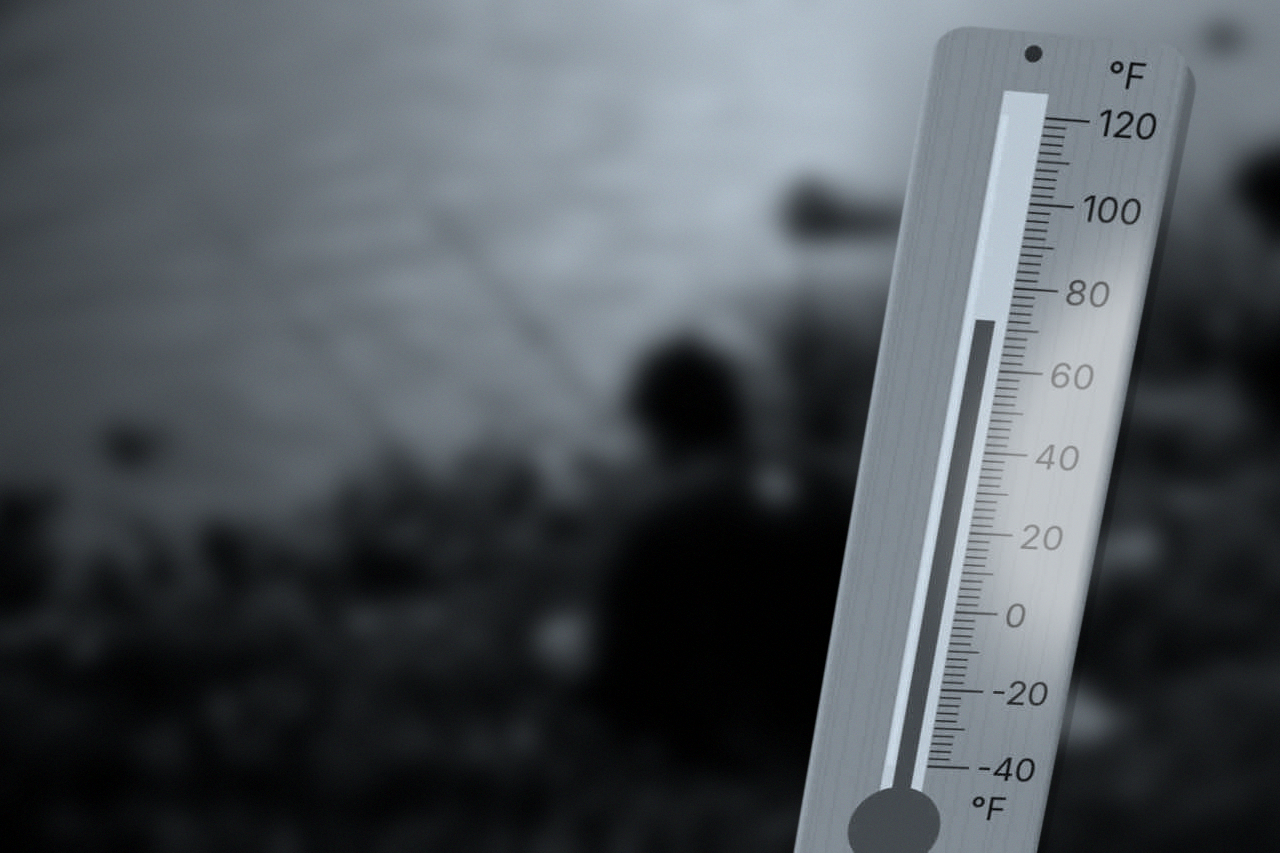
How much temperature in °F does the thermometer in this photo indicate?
72 °F
